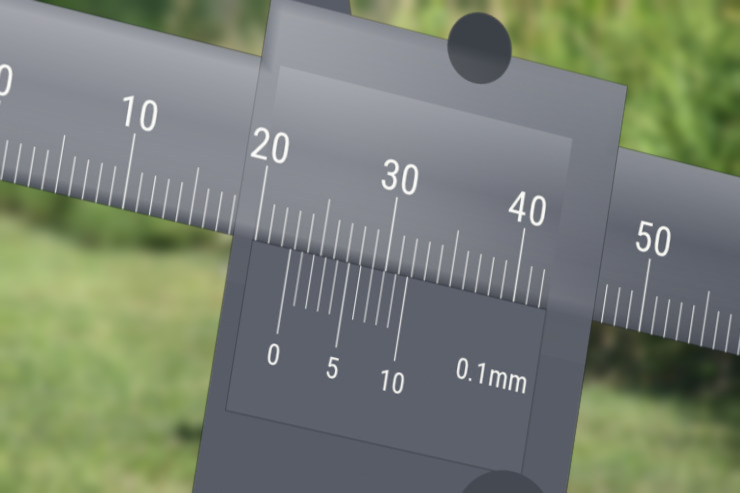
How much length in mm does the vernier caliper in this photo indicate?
22.7 mm
